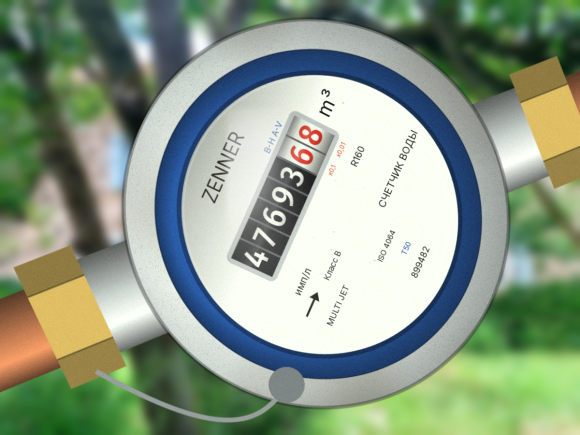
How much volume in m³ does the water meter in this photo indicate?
47693.68 m³
